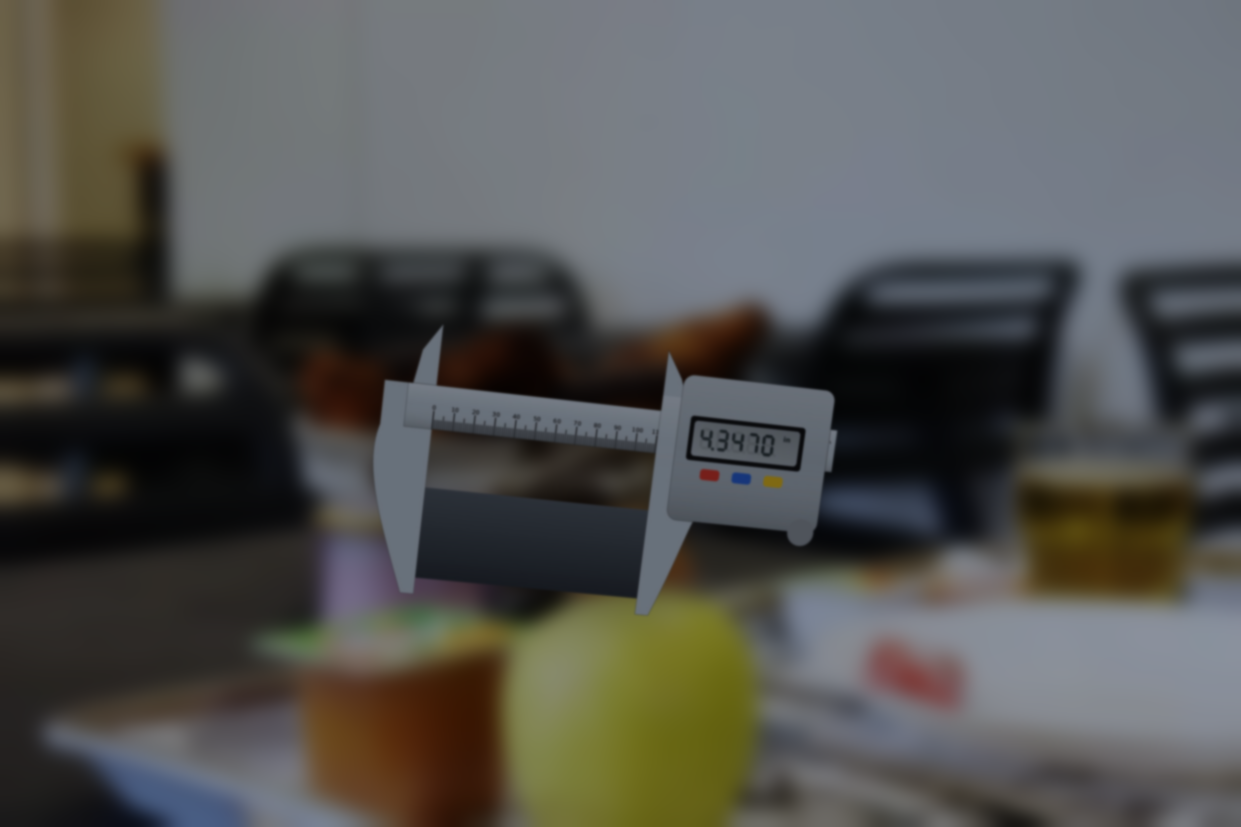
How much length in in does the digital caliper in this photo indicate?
4.3470 in
